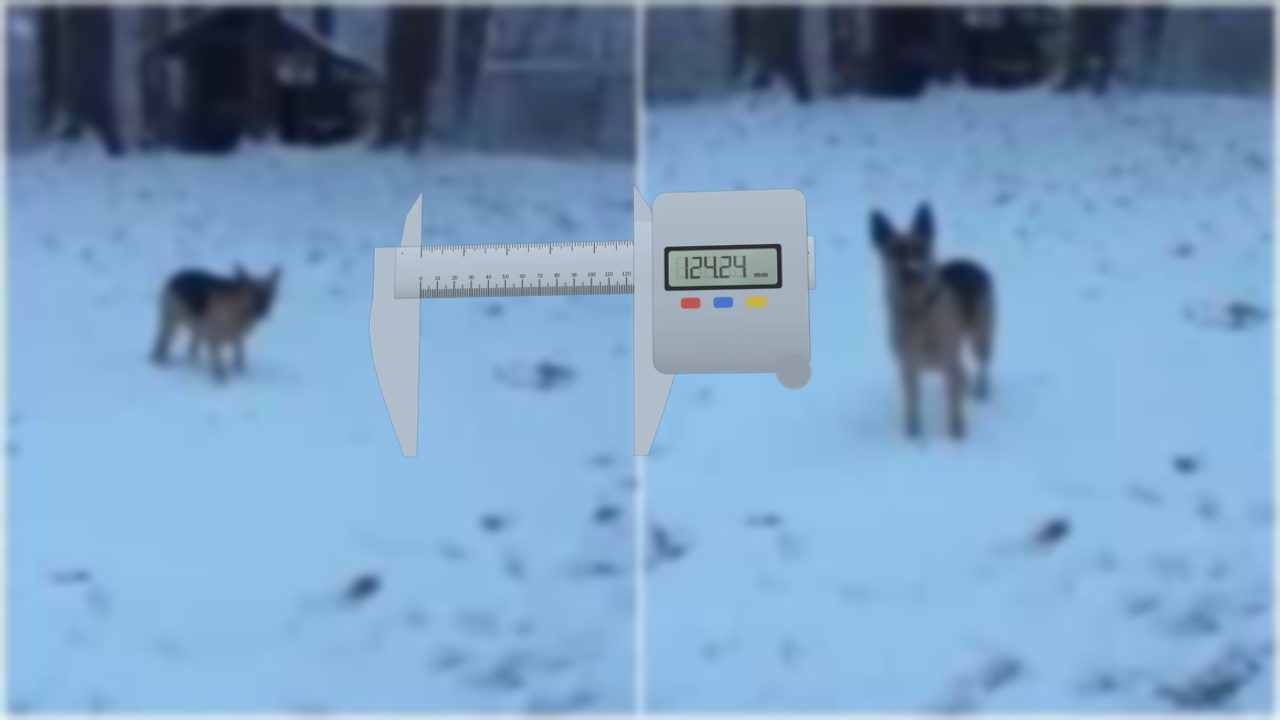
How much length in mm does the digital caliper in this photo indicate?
124.24 mm
